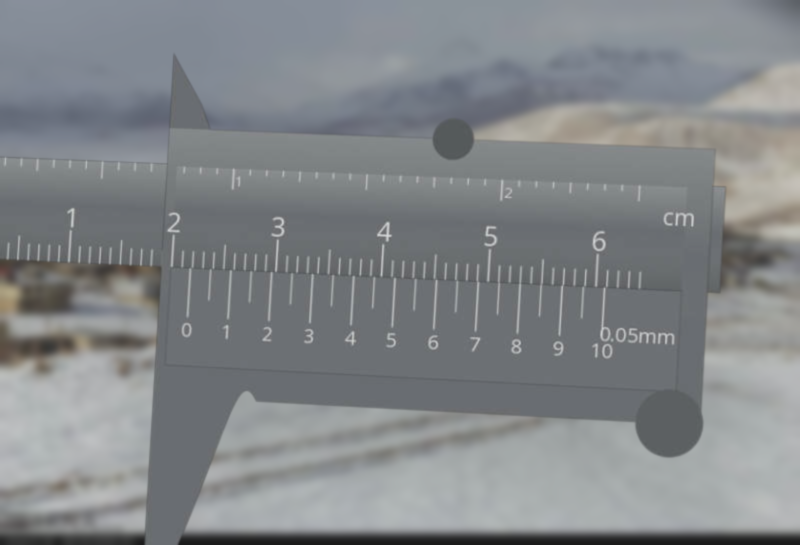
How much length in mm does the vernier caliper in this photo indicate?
21.8 mm
